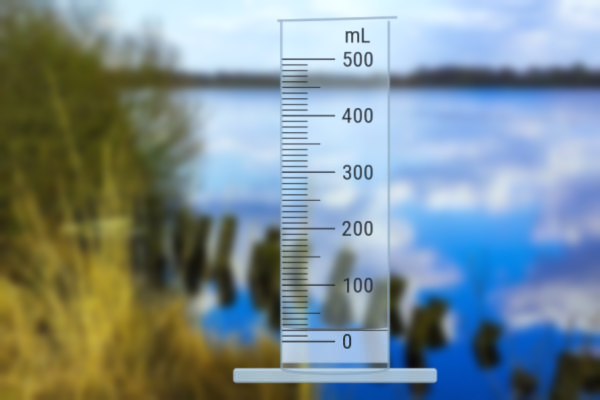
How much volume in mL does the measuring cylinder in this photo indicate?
20 mL
